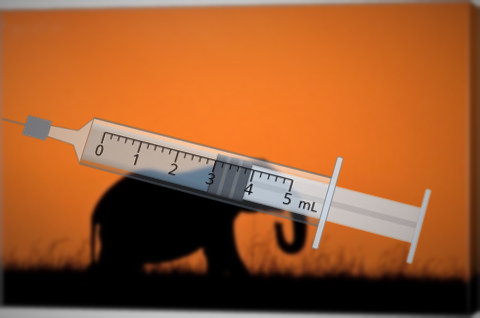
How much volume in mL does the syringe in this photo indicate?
3 mL
